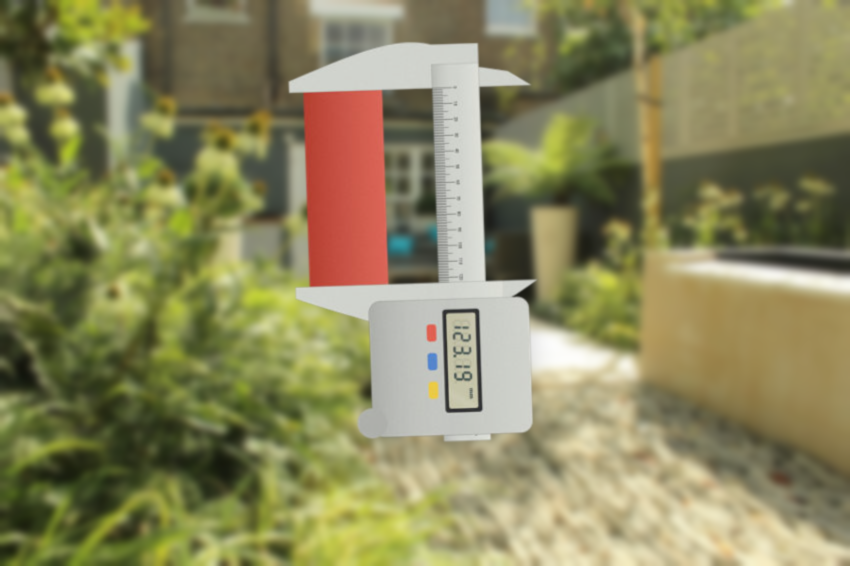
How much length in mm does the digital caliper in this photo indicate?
123.19 mm
